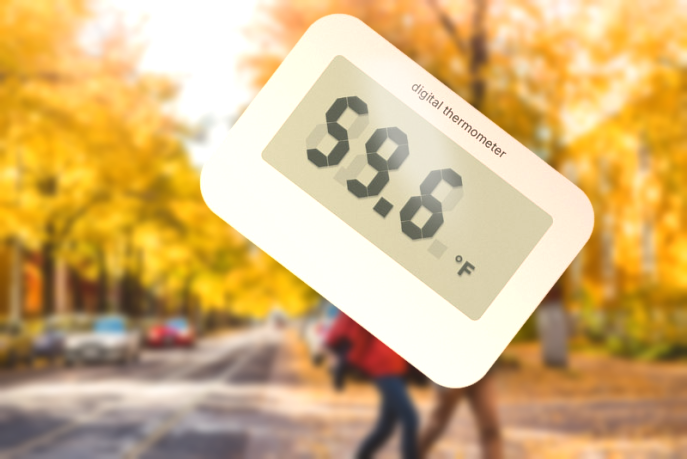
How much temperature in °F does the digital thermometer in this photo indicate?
59.6 °F
